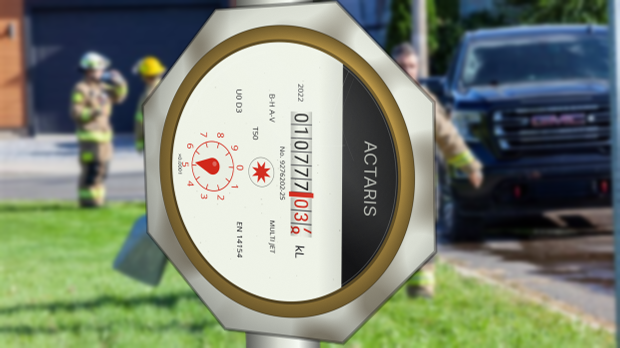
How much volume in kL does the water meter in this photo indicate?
10777.0375 kL
